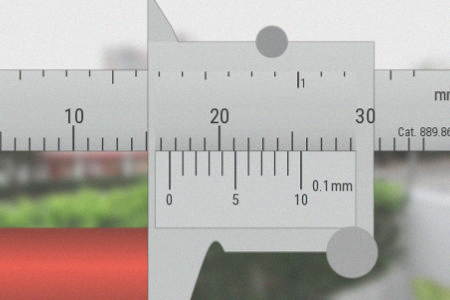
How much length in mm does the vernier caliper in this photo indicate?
16.6 mm
